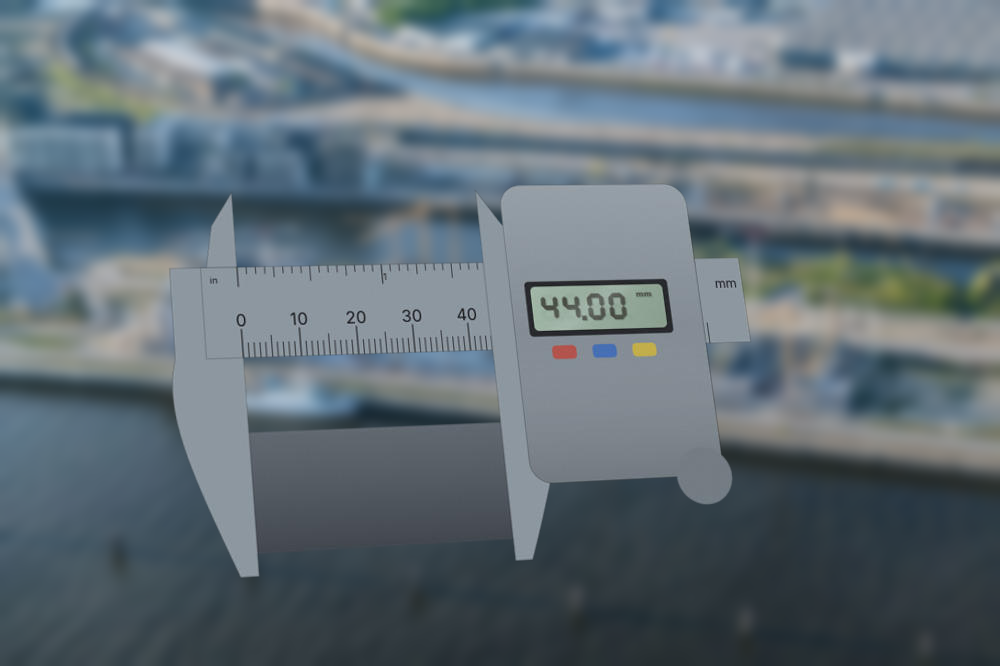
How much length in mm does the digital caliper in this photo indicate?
44.00 mm
